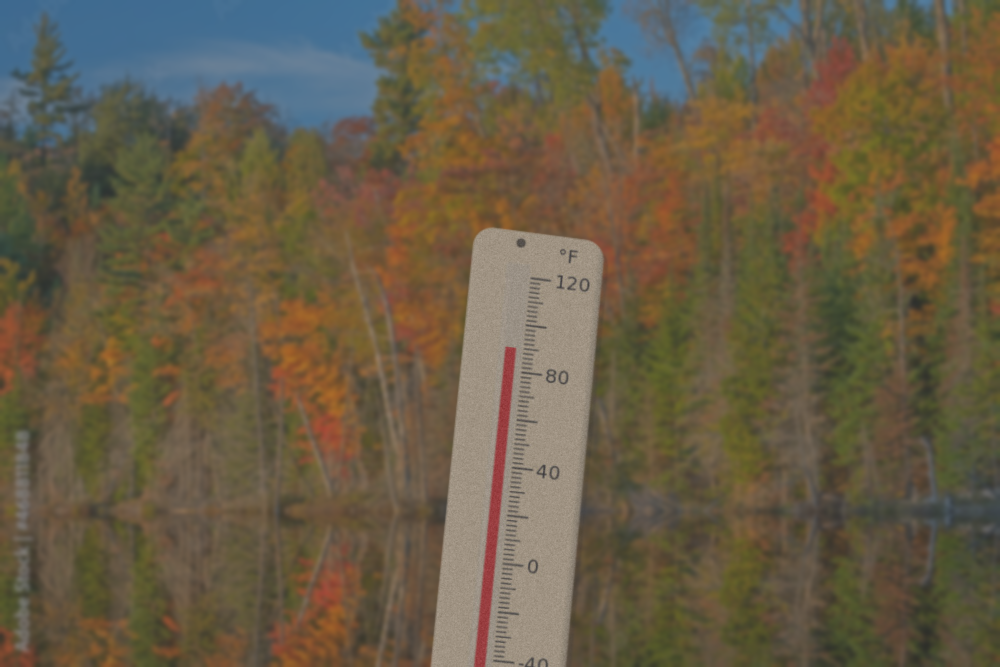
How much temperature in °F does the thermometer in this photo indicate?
90 °F
